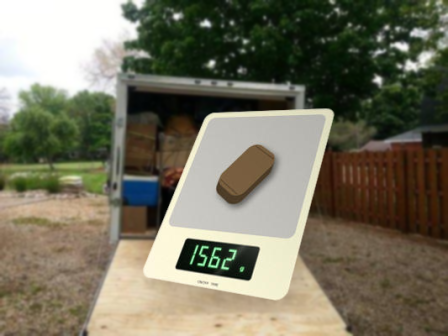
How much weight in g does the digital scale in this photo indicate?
1562 g
